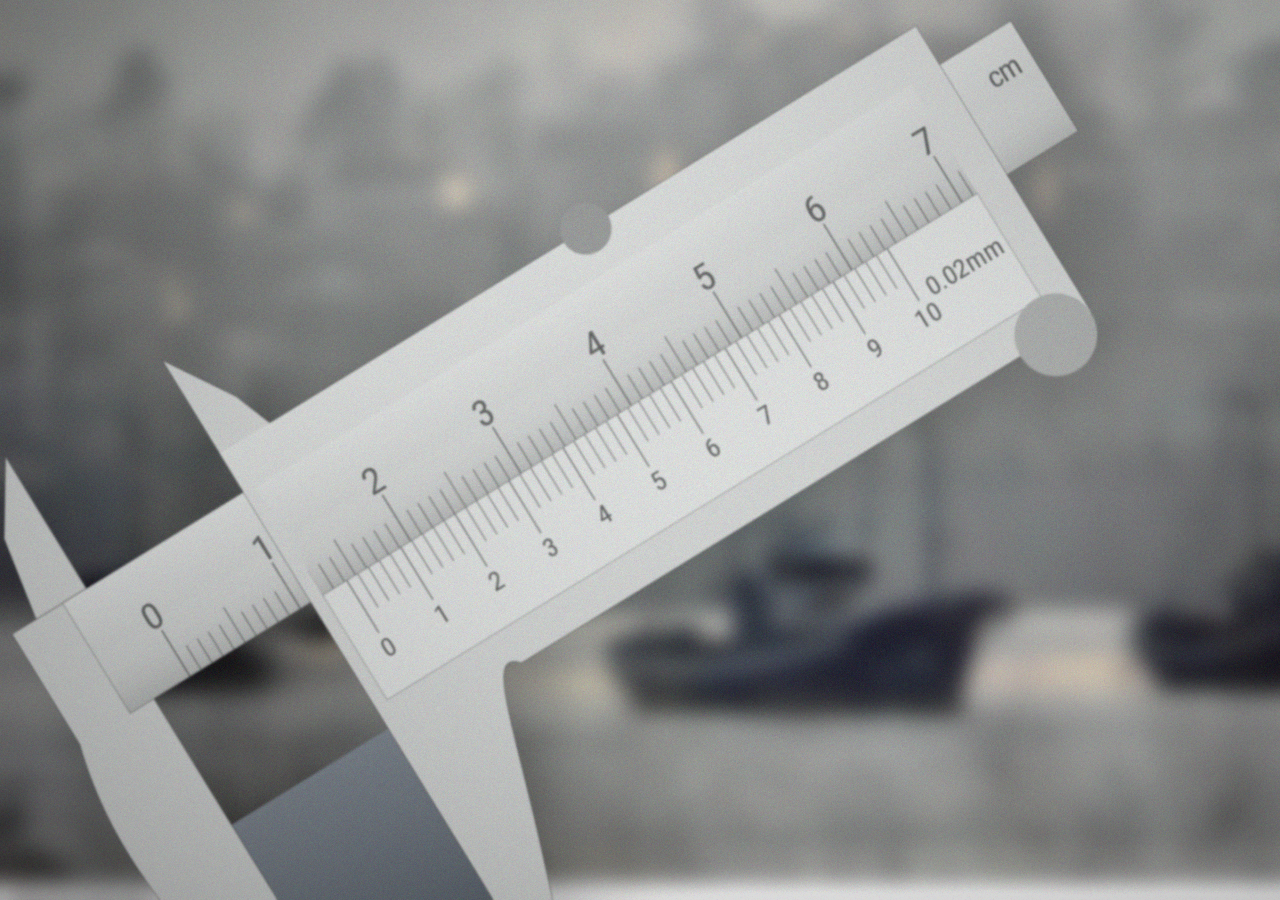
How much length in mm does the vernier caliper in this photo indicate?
14.2 mm
